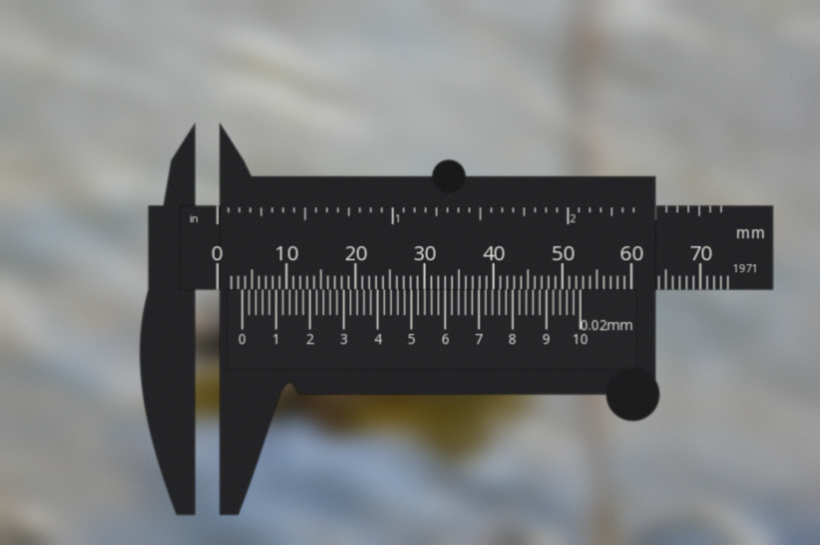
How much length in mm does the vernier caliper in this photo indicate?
3.6 mm
